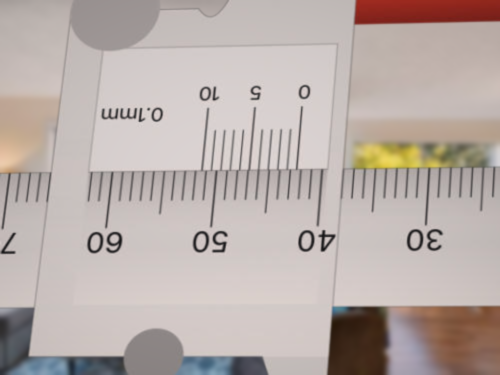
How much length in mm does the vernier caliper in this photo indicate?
42.4 mm
